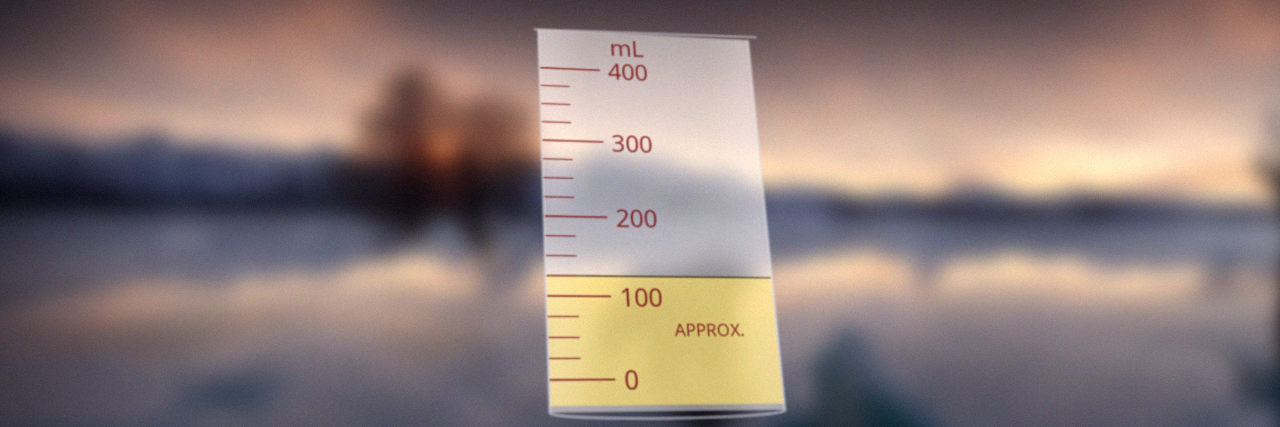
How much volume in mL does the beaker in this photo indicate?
125 mL
